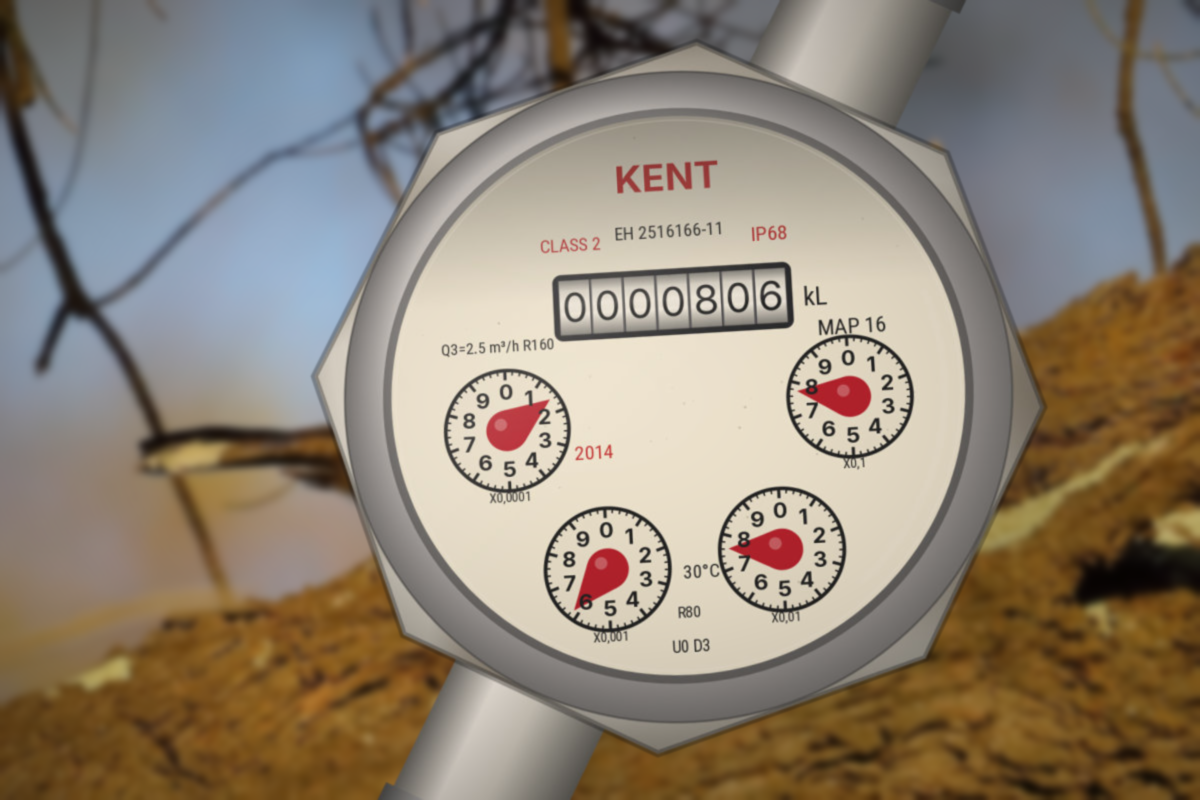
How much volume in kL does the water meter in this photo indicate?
806.7761 kL
